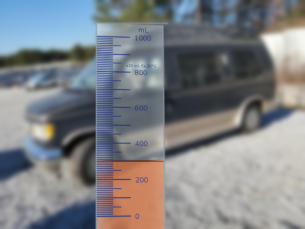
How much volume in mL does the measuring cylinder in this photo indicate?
300 mL
